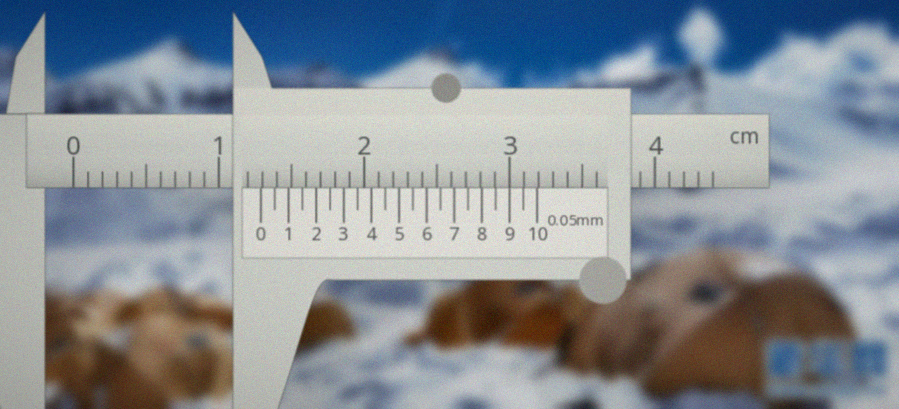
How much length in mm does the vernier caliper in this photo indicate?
12.9 mm
